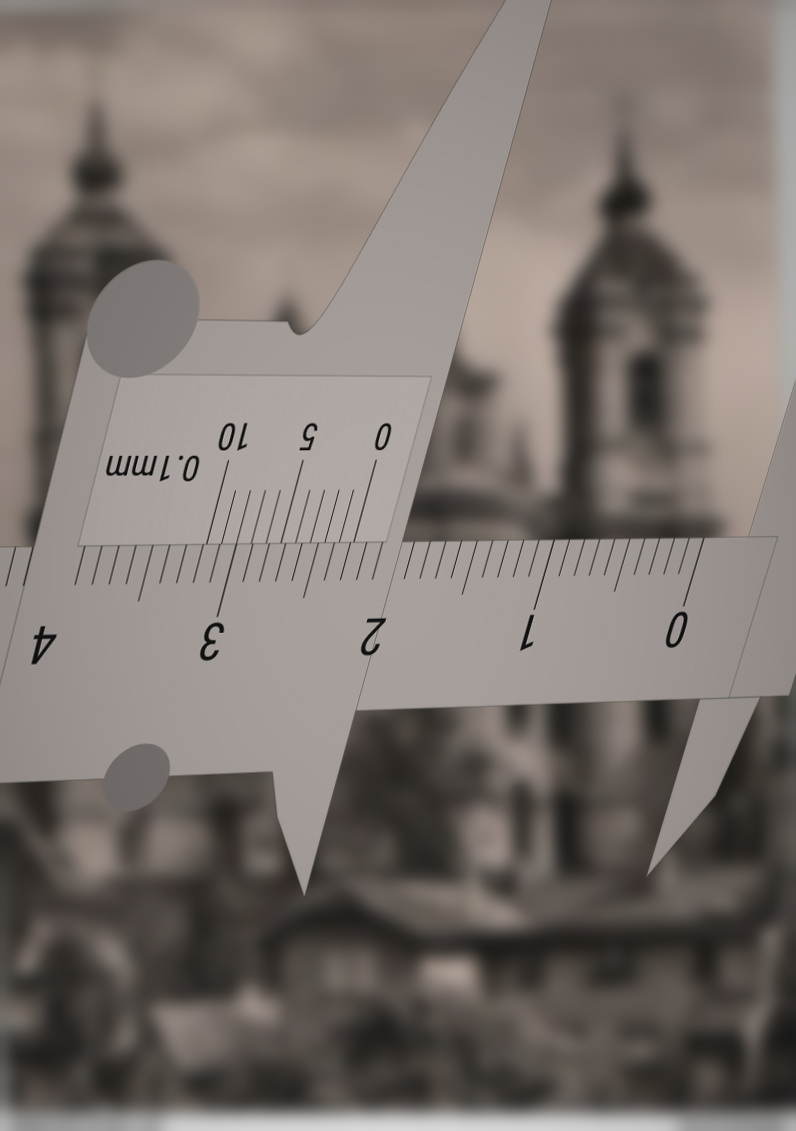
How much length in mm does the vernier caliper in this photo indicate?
22.8 mm
